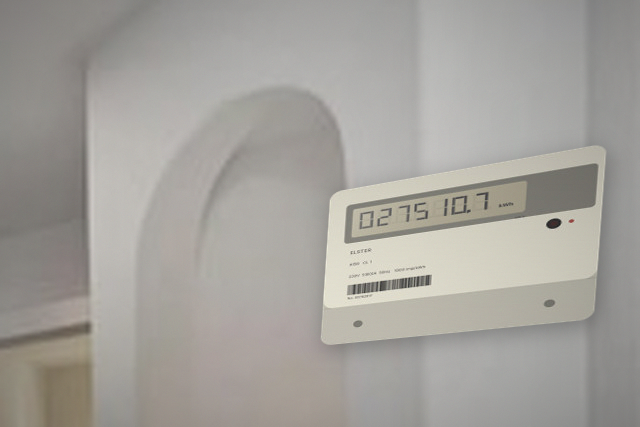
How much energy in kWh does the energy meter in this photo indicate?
27510.7 kWh
